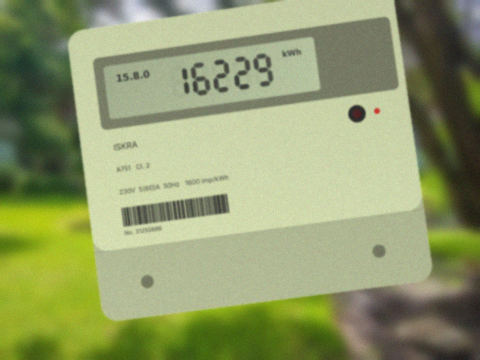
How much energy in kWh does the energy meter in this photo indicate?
16229 kWh
